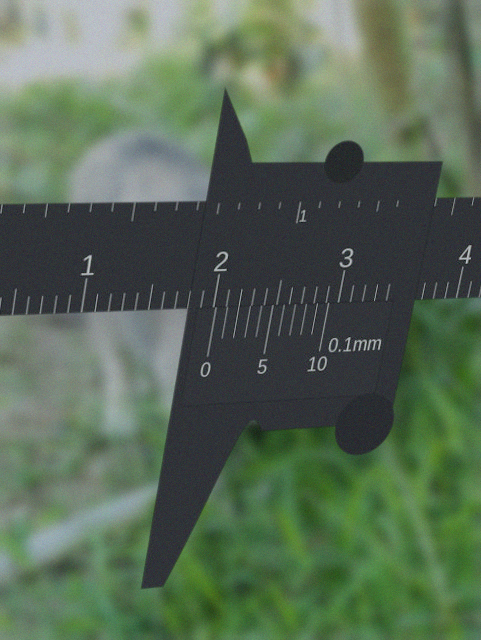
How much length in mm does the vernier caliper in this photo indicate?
20.2 mm
